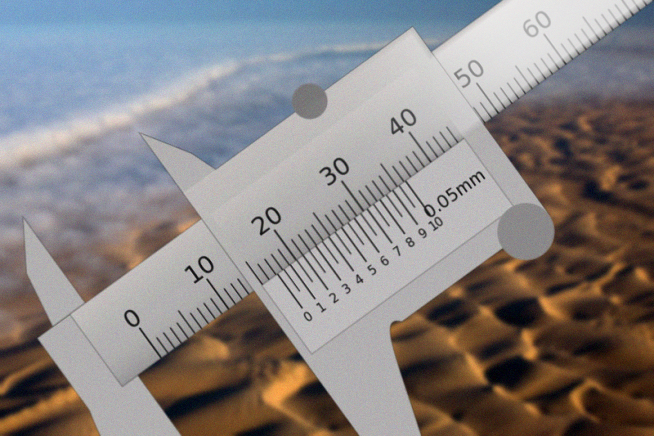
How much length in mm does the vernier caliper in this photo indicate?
17.2 mm
